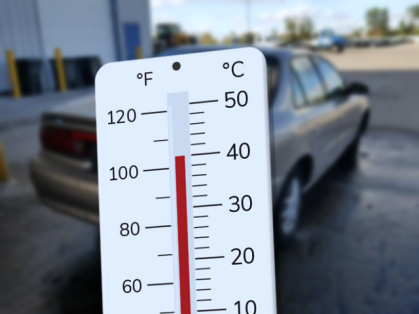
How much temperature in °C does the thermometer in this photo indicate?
40 °C
